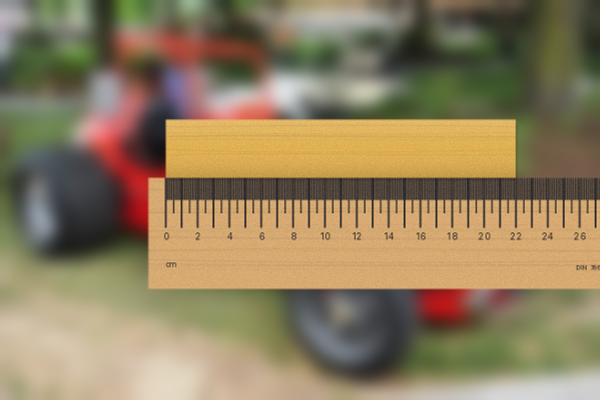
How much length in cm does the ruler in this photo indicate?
22 cm
